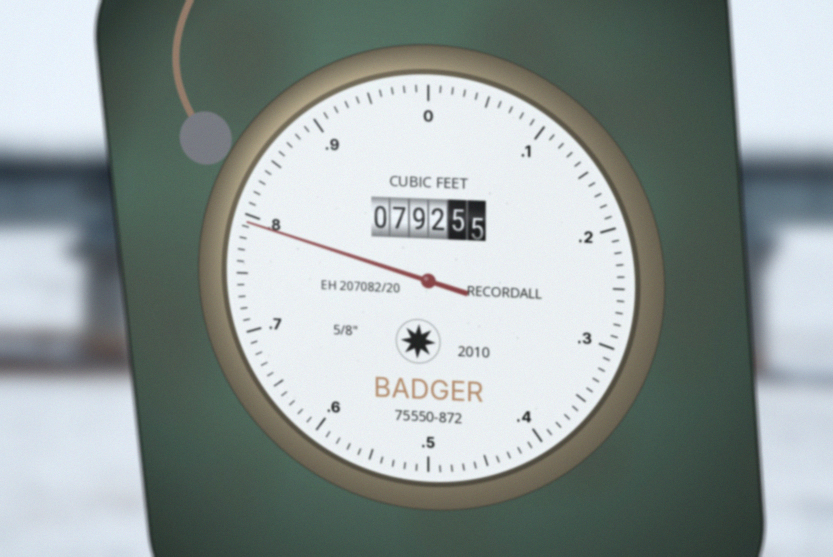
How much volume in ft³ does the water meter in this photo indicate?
79254.79 ft³
